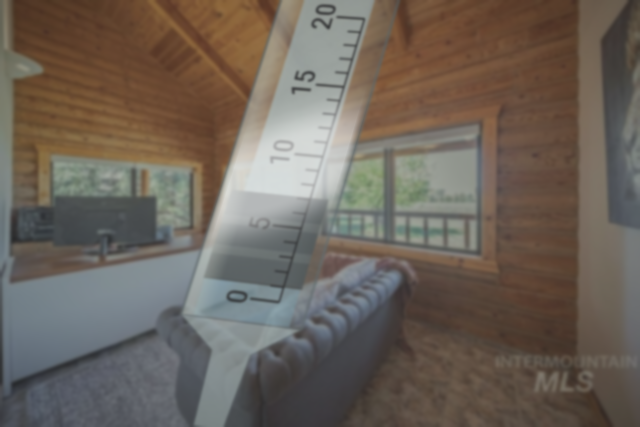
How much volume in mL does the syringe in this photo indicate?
1 mL
